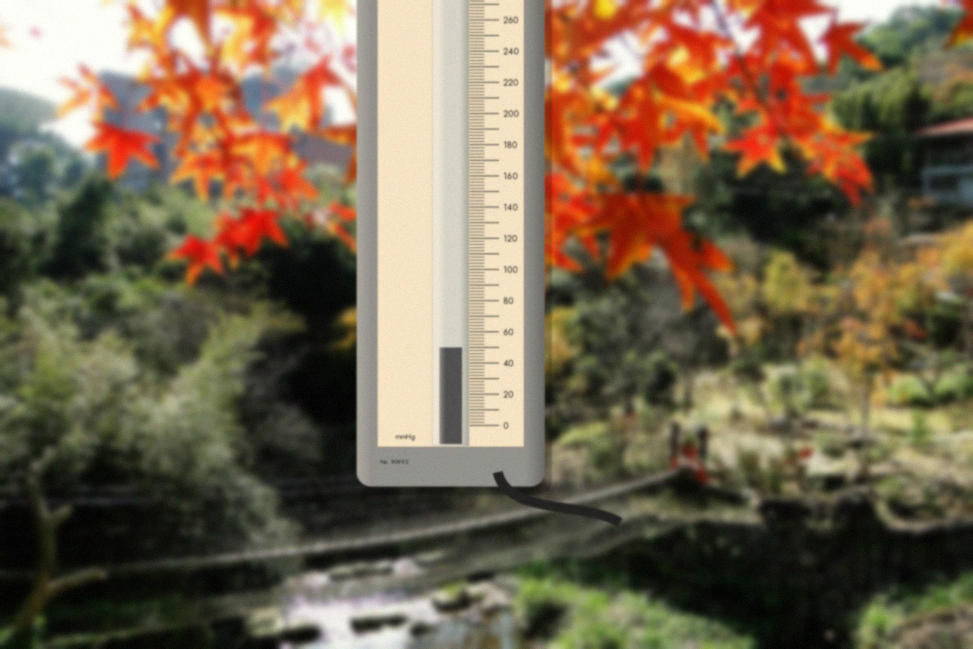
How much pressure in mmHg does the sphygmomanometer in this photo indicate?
50 mmHg
